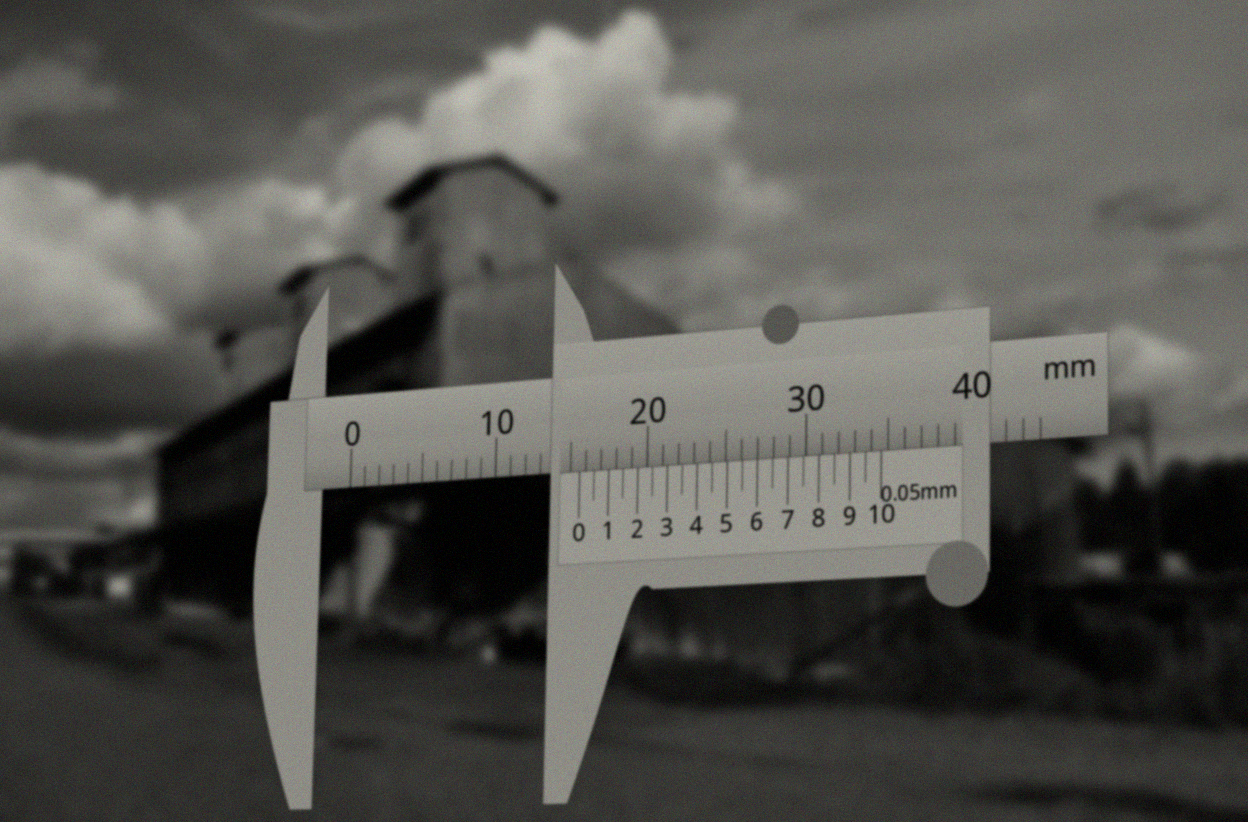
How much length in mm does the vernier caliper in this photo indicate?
15.6 mm
